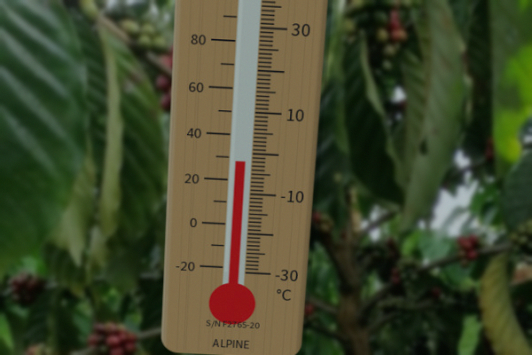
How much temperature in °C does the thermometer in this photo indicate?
-2 °C
